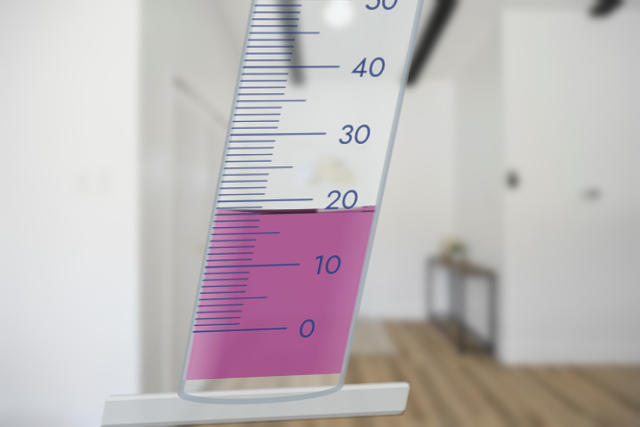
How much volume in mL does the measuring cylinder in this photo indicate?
18 mL
